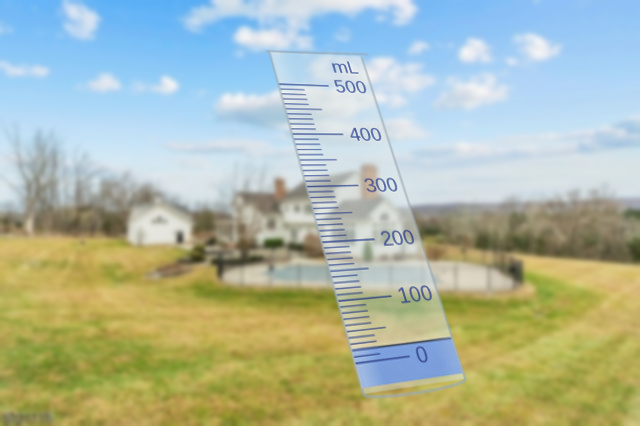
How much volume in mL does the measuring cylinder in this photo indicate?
20 mL
